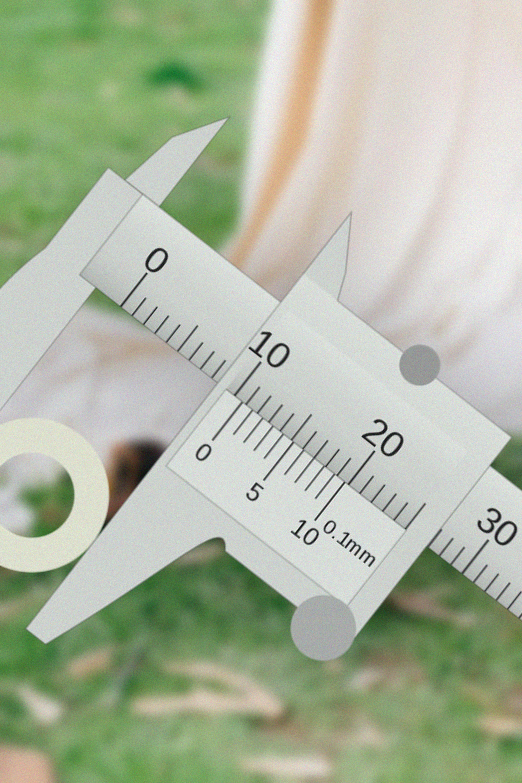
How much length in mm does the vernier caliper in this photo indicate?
10.7 mm
